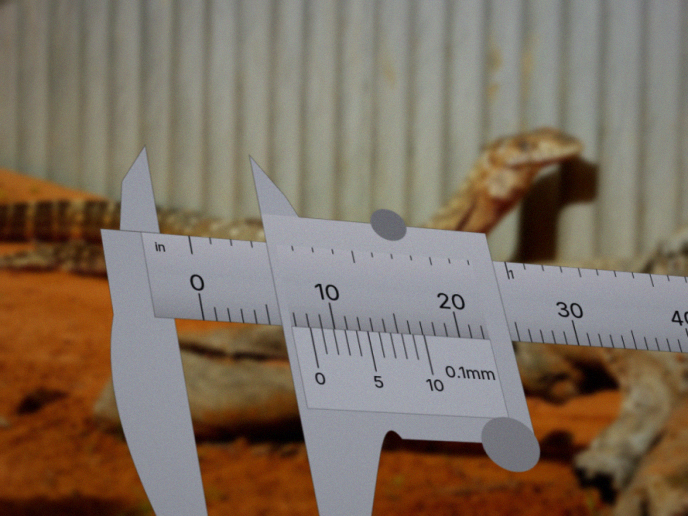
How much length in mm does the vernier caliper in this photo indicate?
8.1 mm
